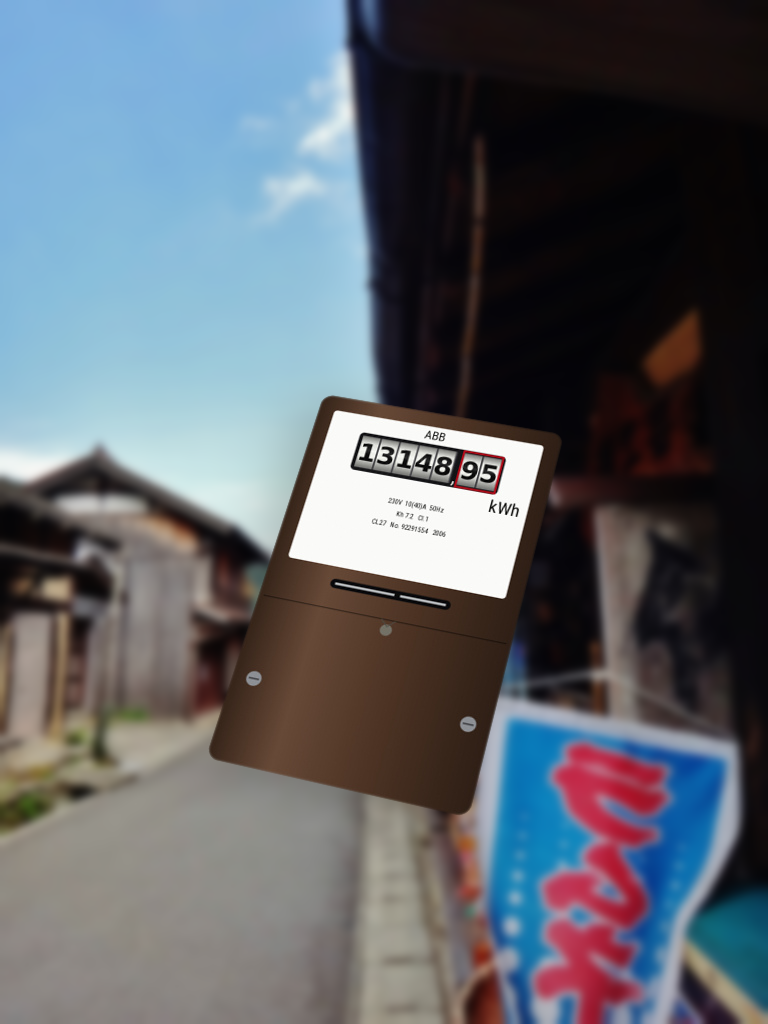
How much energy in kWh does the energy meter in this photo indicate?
13148.95 kWh
